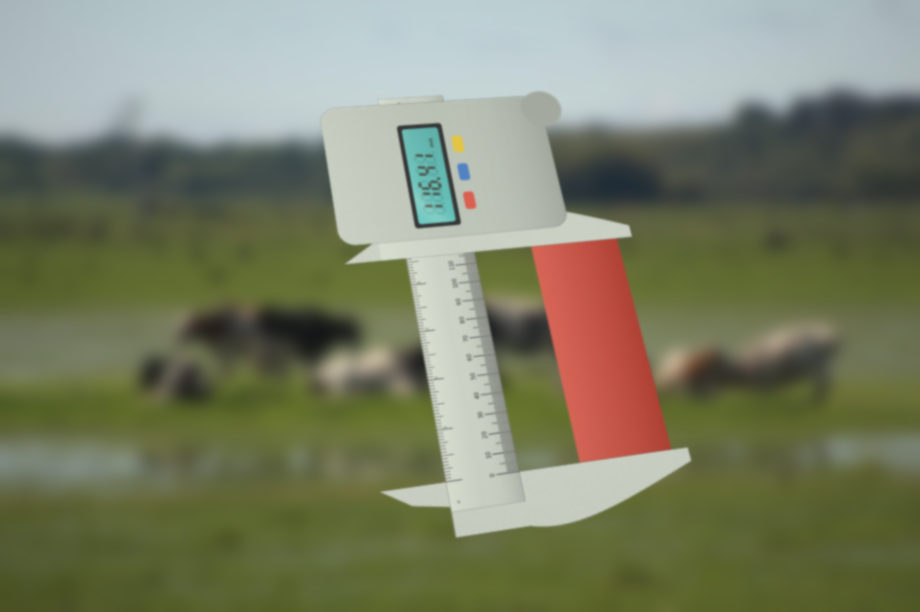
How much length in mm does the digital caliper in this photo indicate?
116.41 mm
